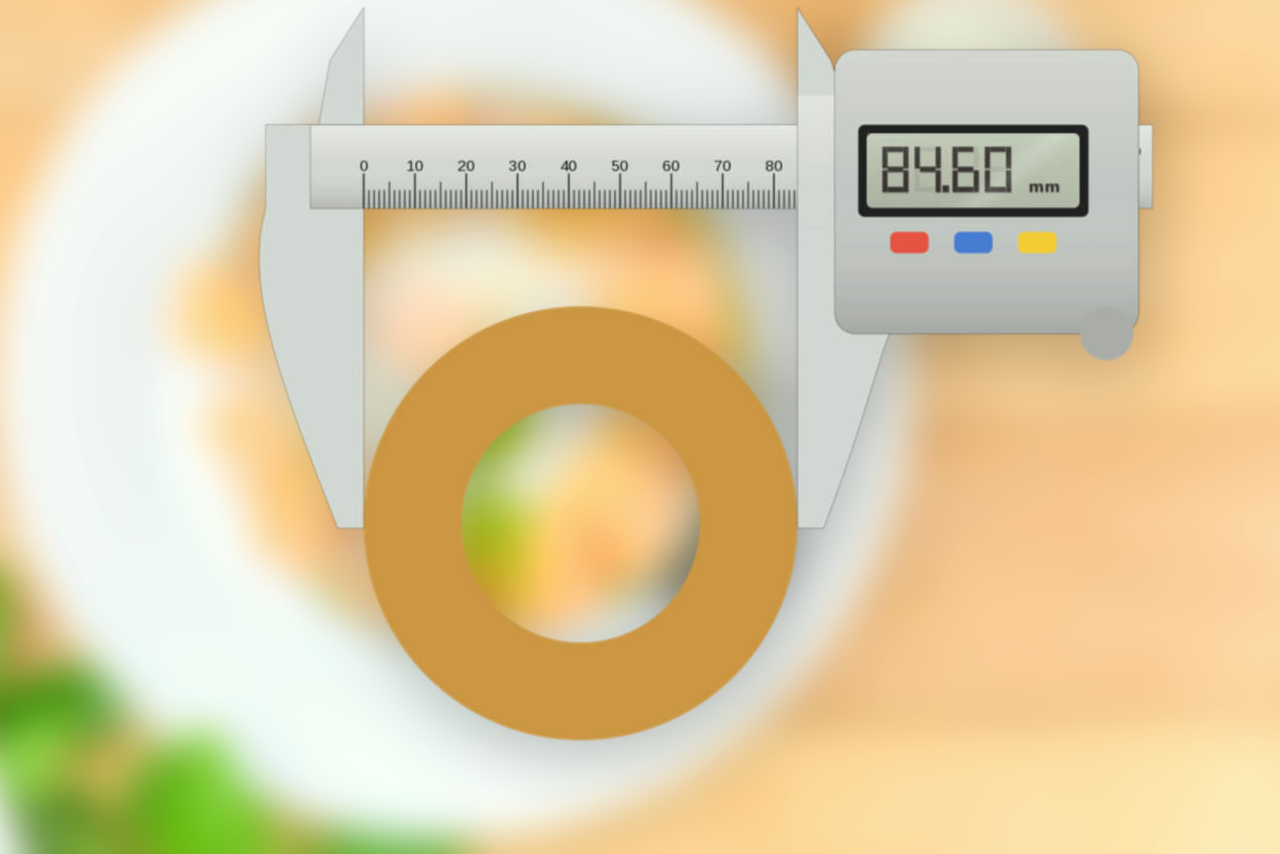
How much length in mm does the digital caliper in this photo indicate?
84.60 mm
